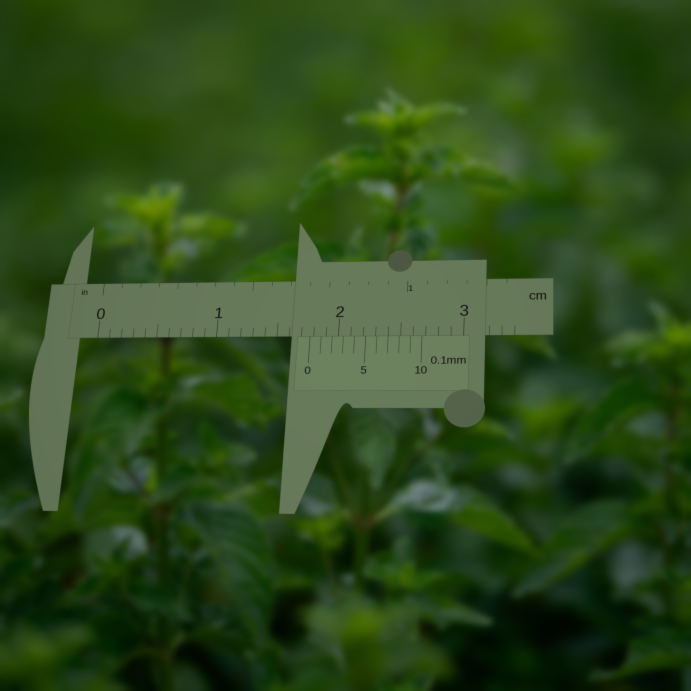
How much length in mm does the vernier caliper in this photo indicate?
17.7 mm
